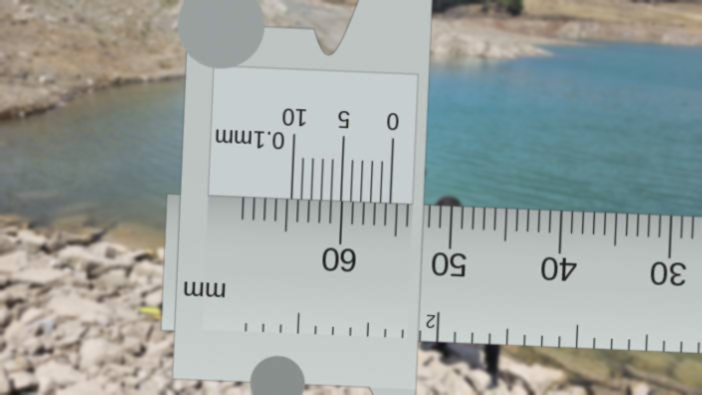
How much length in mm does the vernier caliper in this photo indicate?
55.6 mm
